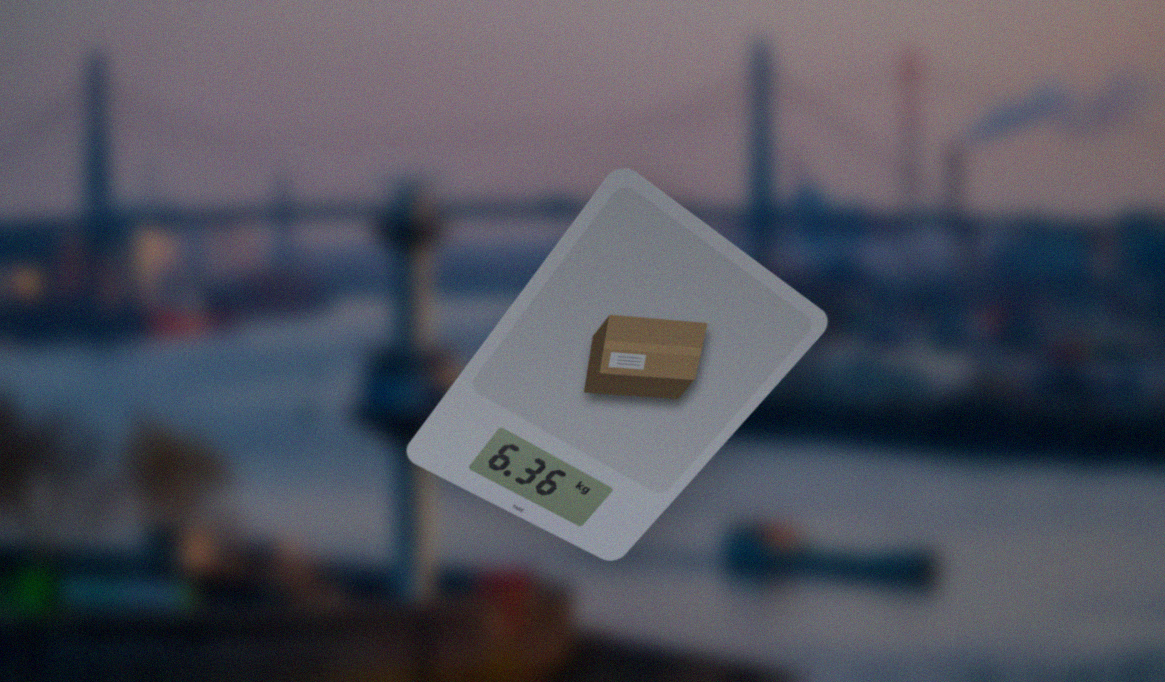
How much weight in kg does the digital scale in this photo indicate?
6.36 kg
